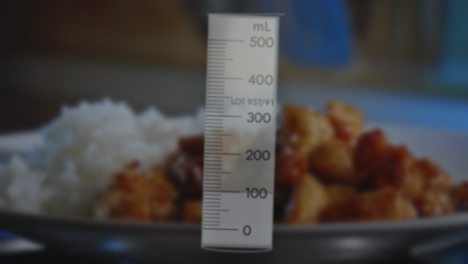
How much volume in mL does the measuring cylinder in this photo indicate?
100 mL
